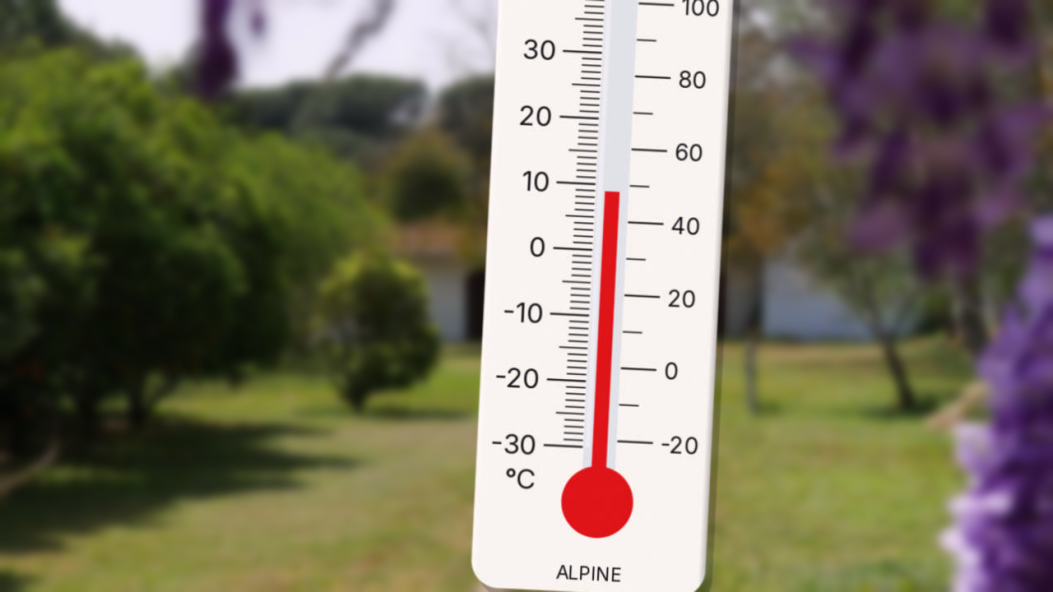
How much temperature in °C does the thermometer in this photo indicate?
9 °C
